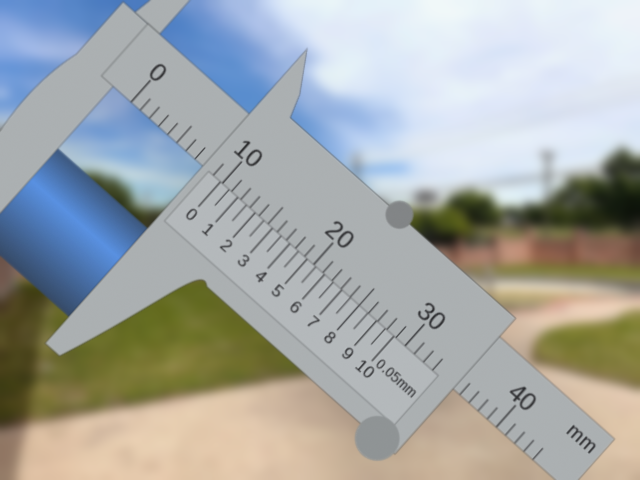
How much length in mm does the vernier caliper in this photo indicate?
9.8 mm
